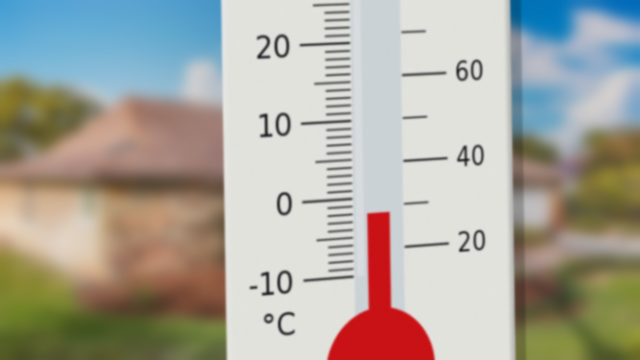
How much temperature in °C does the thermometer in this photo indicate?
-2 °C
